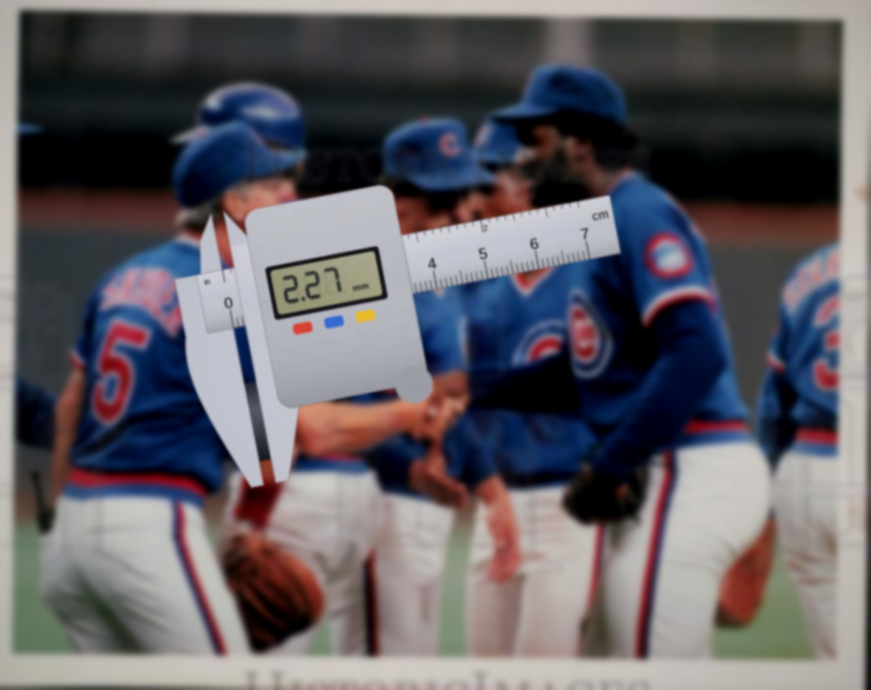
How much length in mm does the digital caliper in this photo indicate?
2.27 mm
